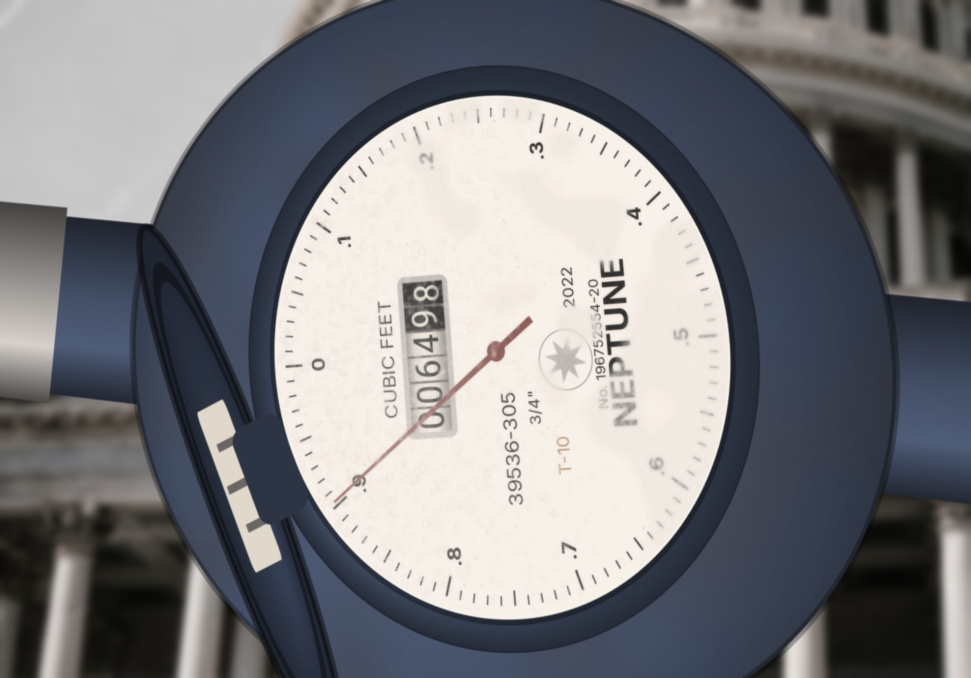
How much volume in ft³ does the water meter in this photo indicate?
6497.90 ft³
